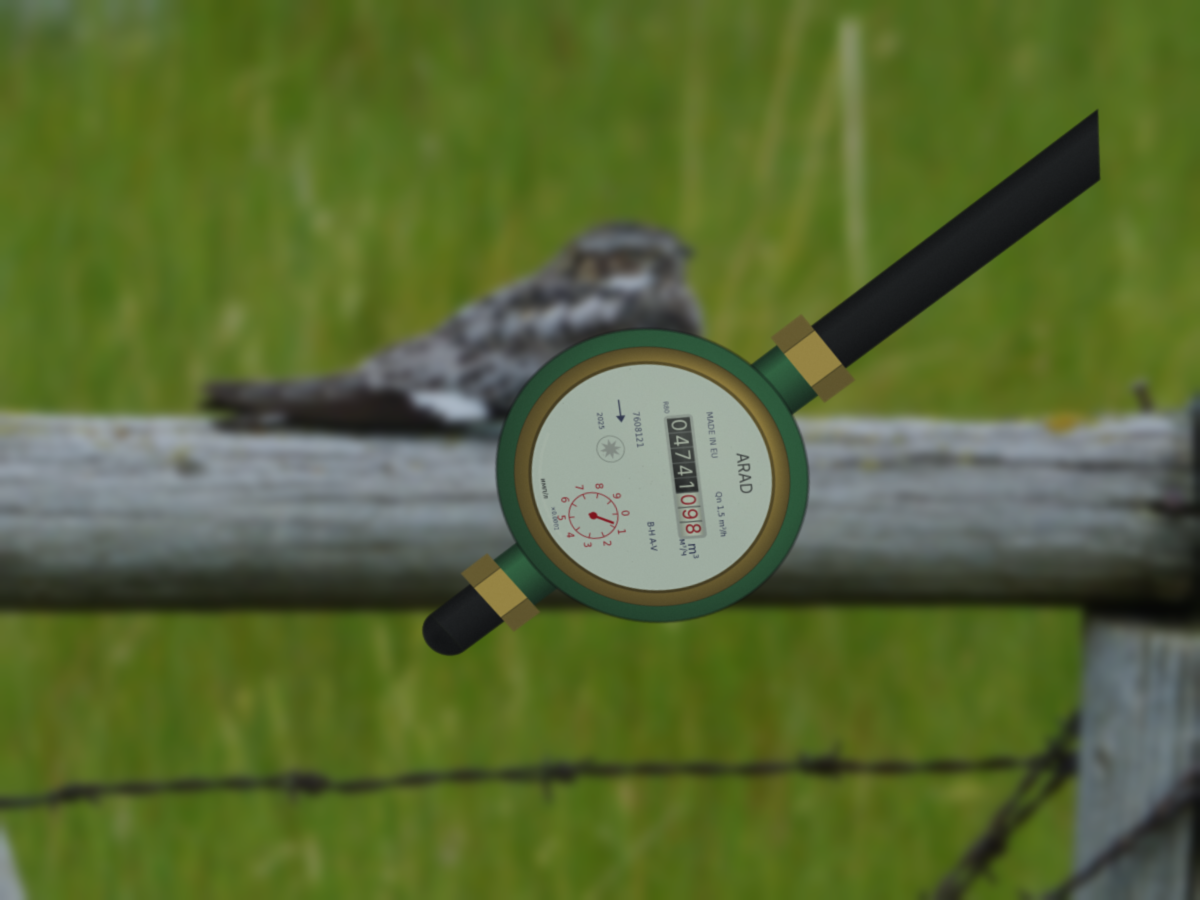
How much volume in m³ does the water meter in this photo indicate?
4741.0980 m³
